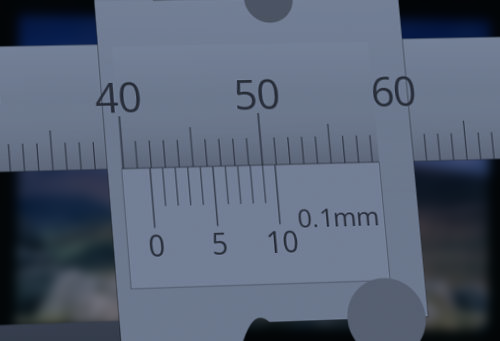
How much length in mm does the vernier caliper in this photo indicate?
41.9 mm
